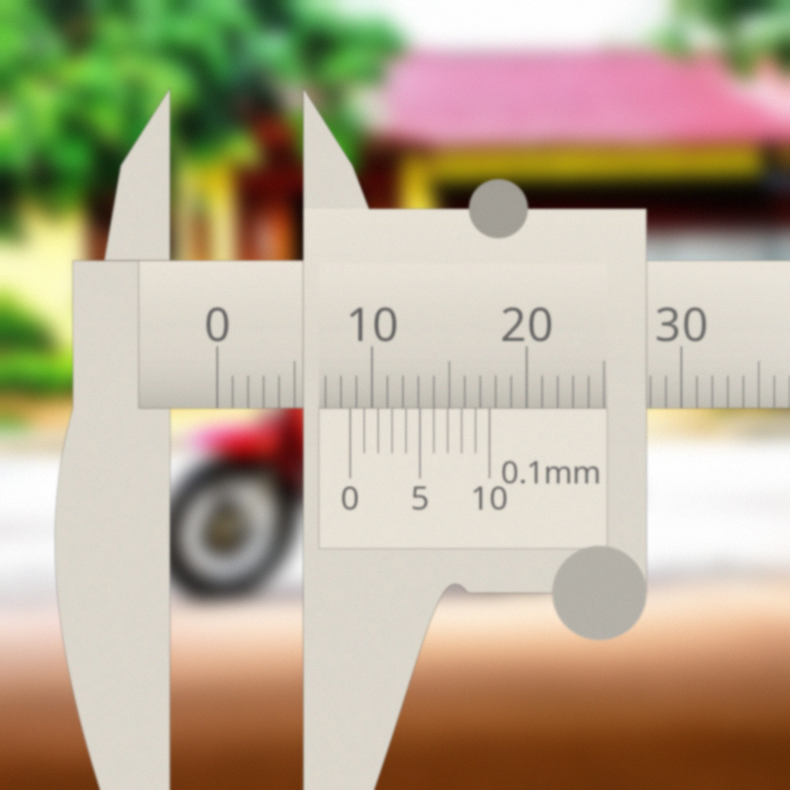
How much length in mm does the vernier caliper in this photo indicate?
8.6 mm
